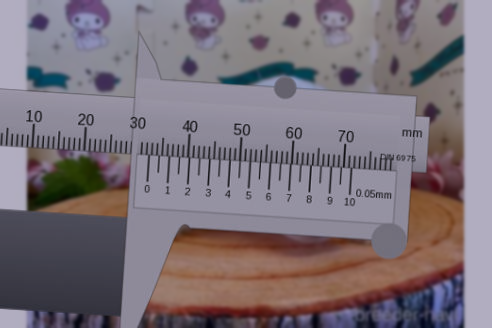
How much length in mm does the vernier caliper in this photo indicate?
32.5 mm
